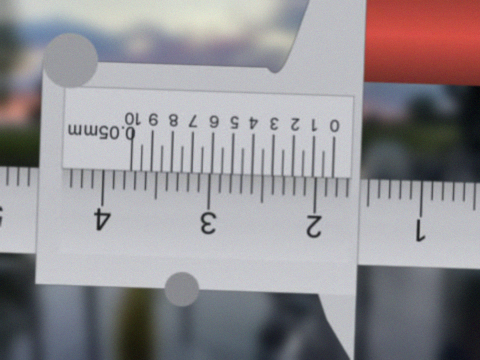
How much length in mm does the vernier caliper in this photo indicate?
18.4 mm
